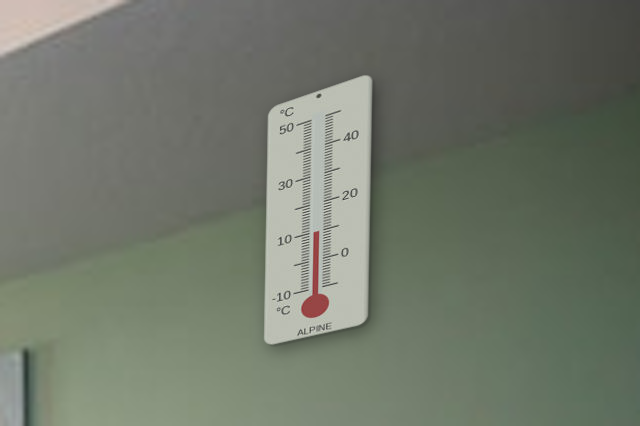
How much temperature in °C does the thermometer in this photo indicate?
10 °C
